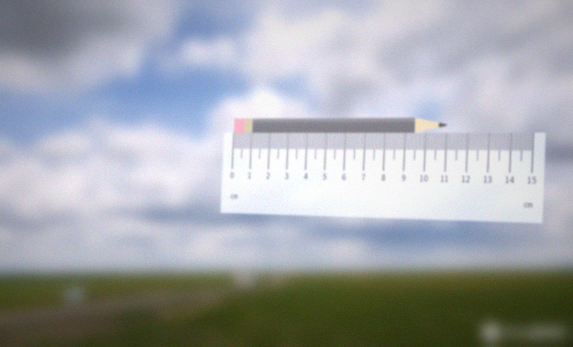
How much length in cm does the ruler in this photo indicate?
11 cm
